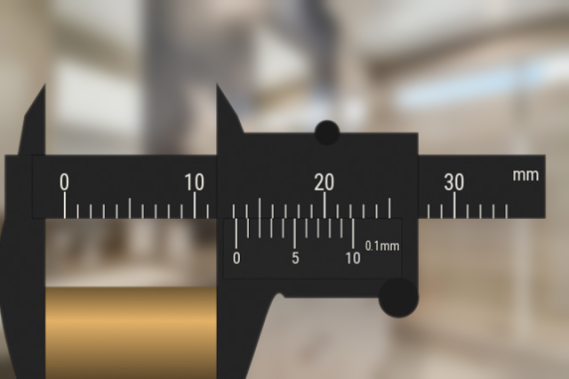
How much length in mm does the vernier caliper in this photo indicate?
13.2 mm
